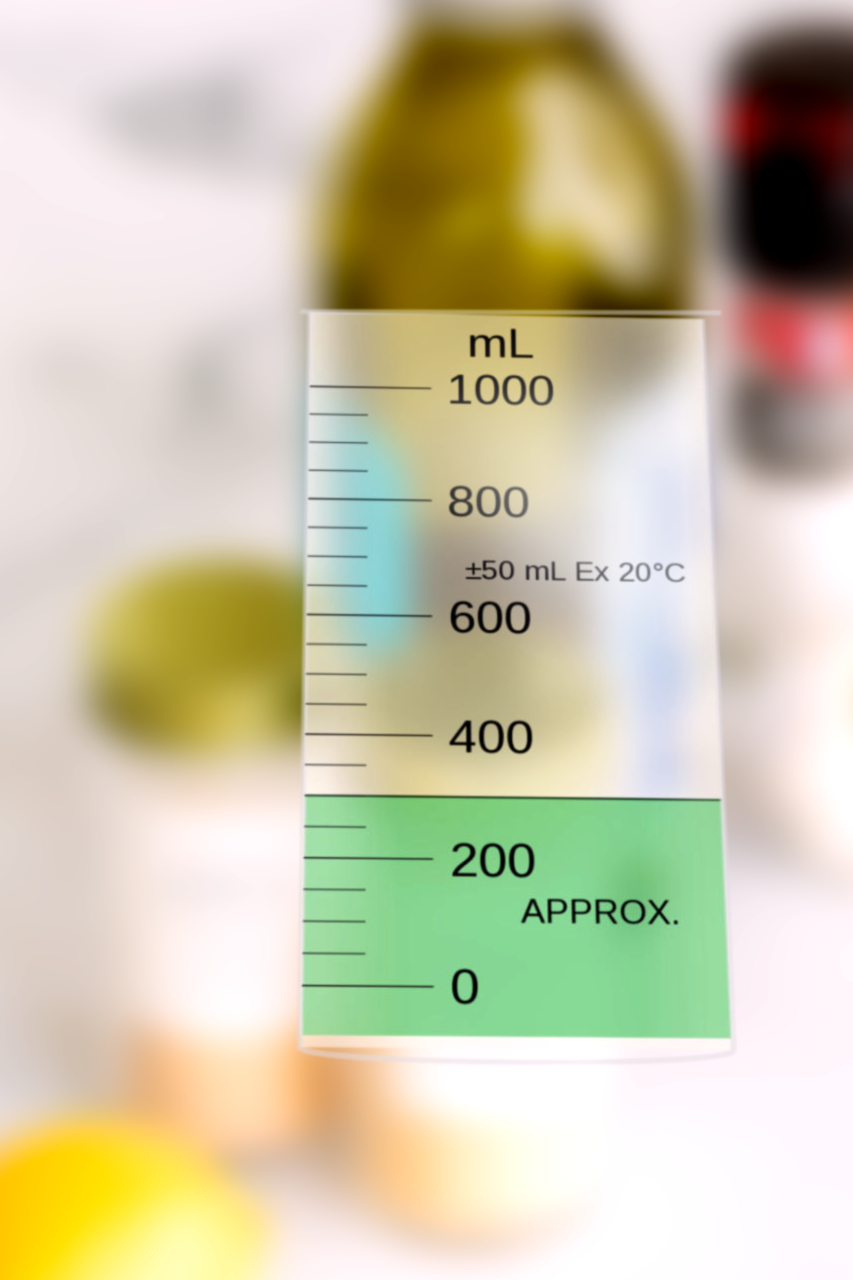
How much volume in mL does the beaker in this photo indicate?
300 mL
